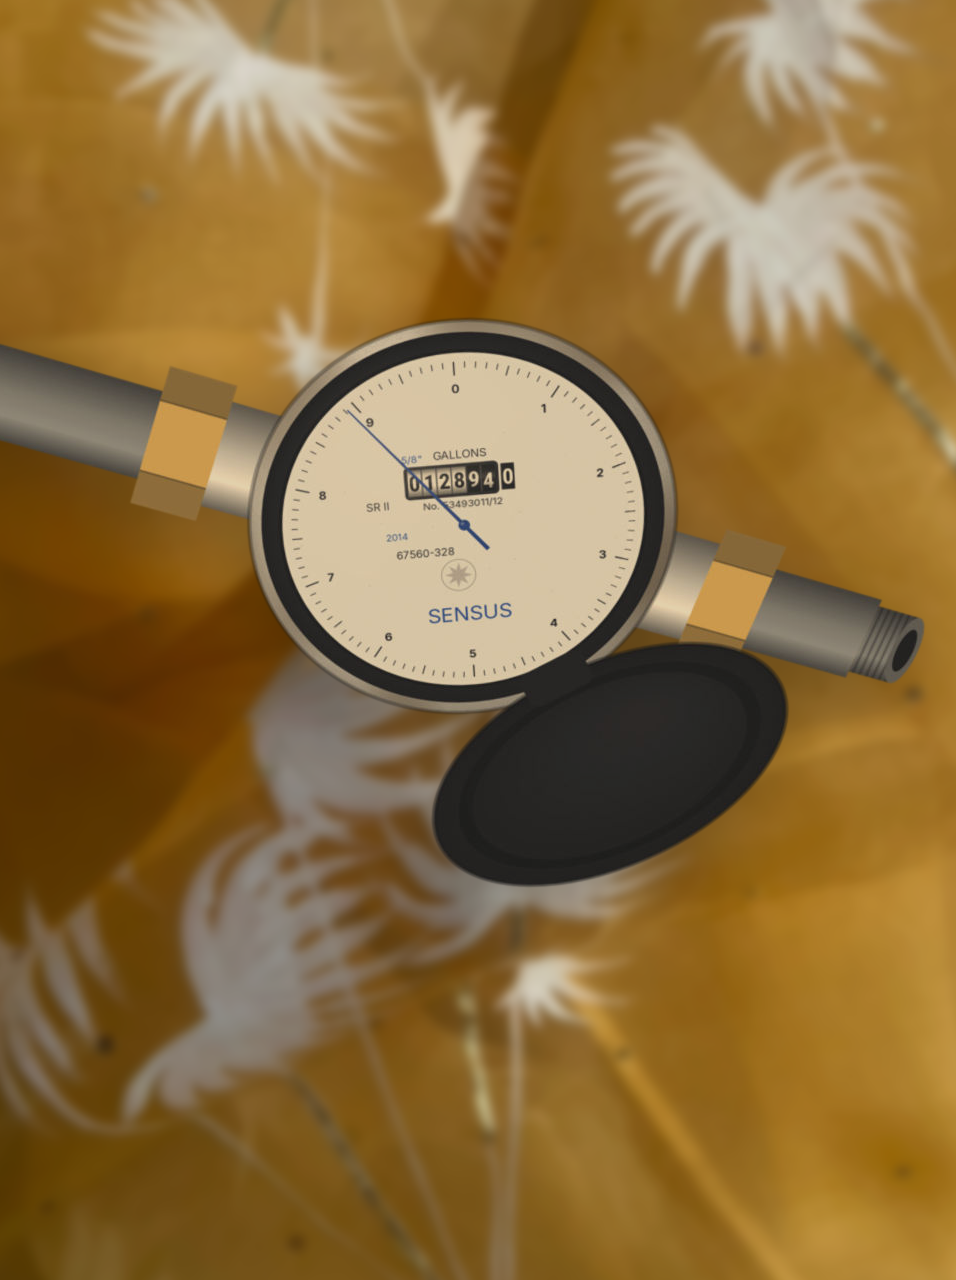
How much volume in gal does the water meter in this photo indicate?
128938.9 gal
